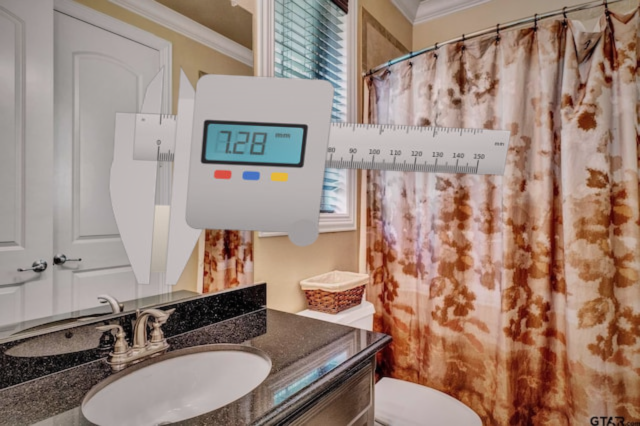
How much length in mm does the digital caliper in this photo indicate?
7.28 mm
